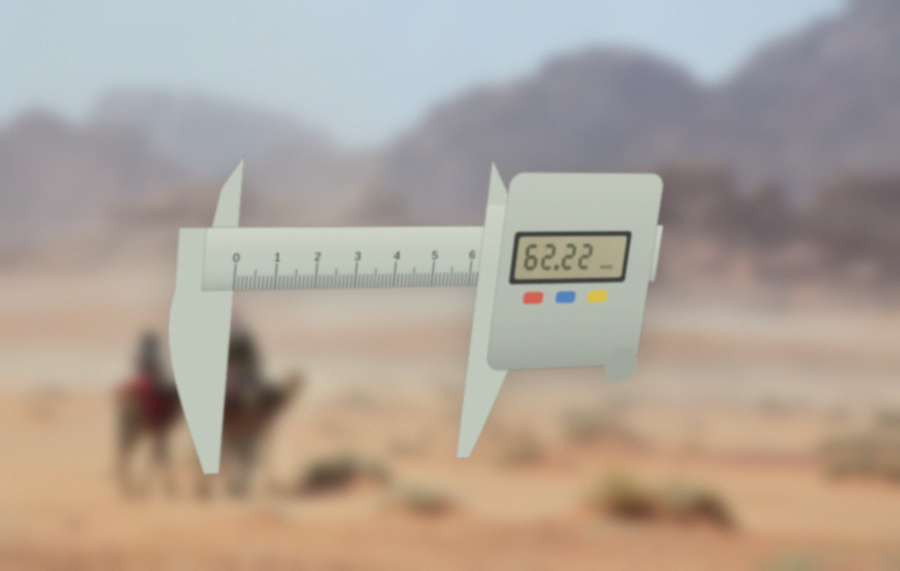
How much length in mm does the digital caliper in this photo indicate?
62.22 mm
